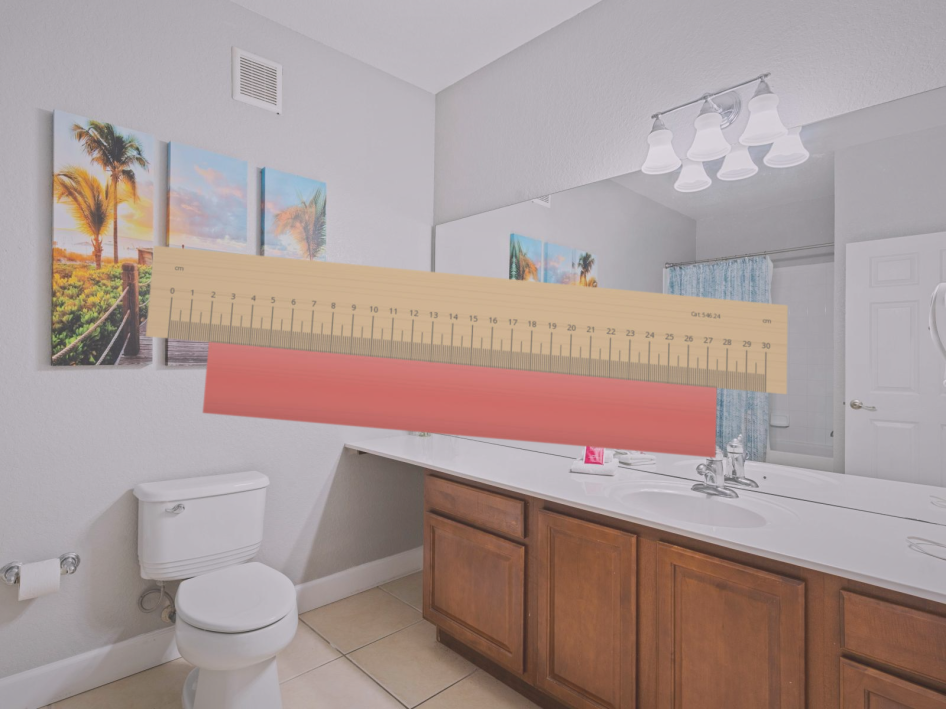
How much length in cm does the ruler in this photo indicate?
25.5 cm
